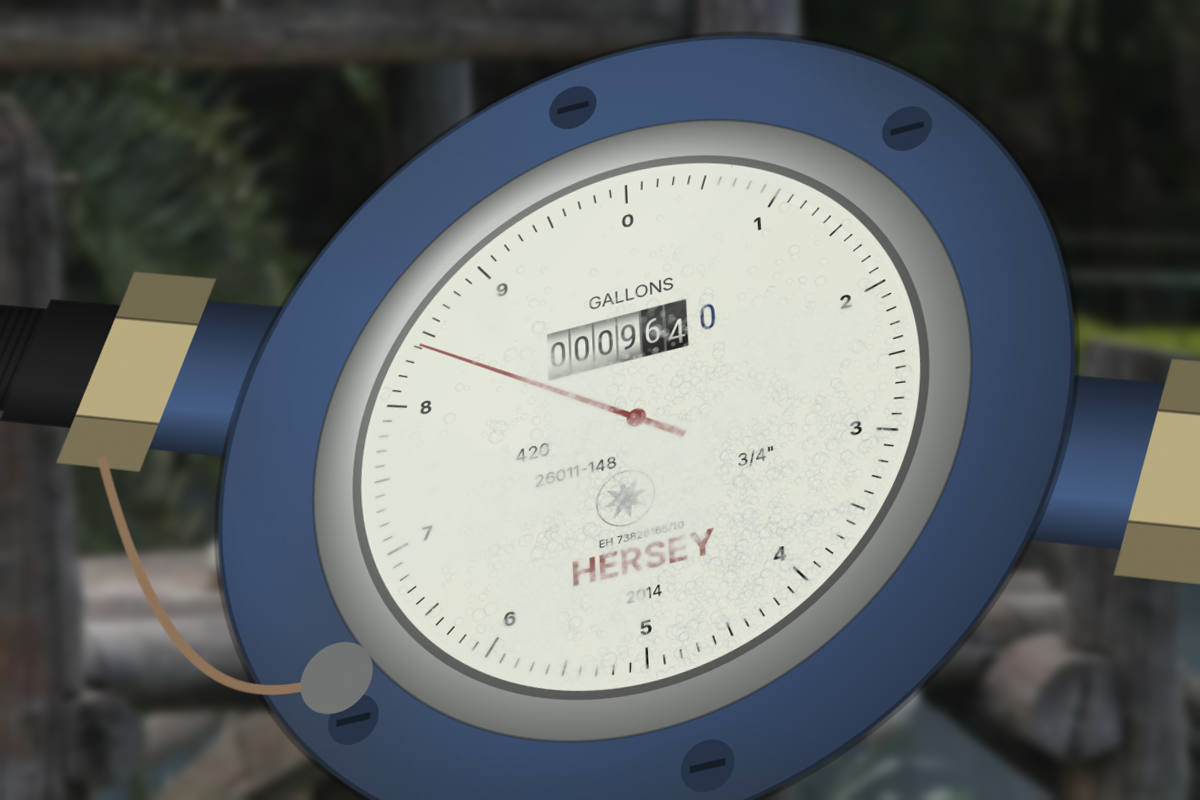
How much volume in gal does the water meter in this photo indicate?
9638.4 gal
